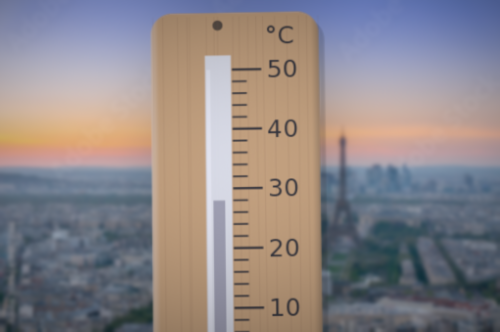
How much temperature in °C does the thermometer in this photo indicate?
28 °C
